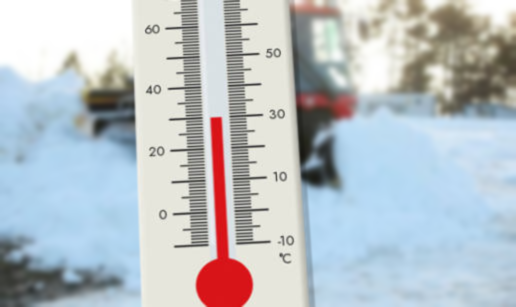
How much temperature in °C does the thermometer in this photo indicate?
30 °C
